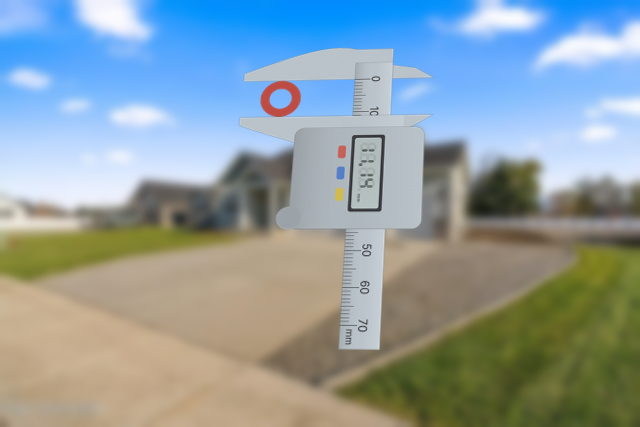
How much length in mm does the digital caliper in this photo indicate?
11.14 mm
